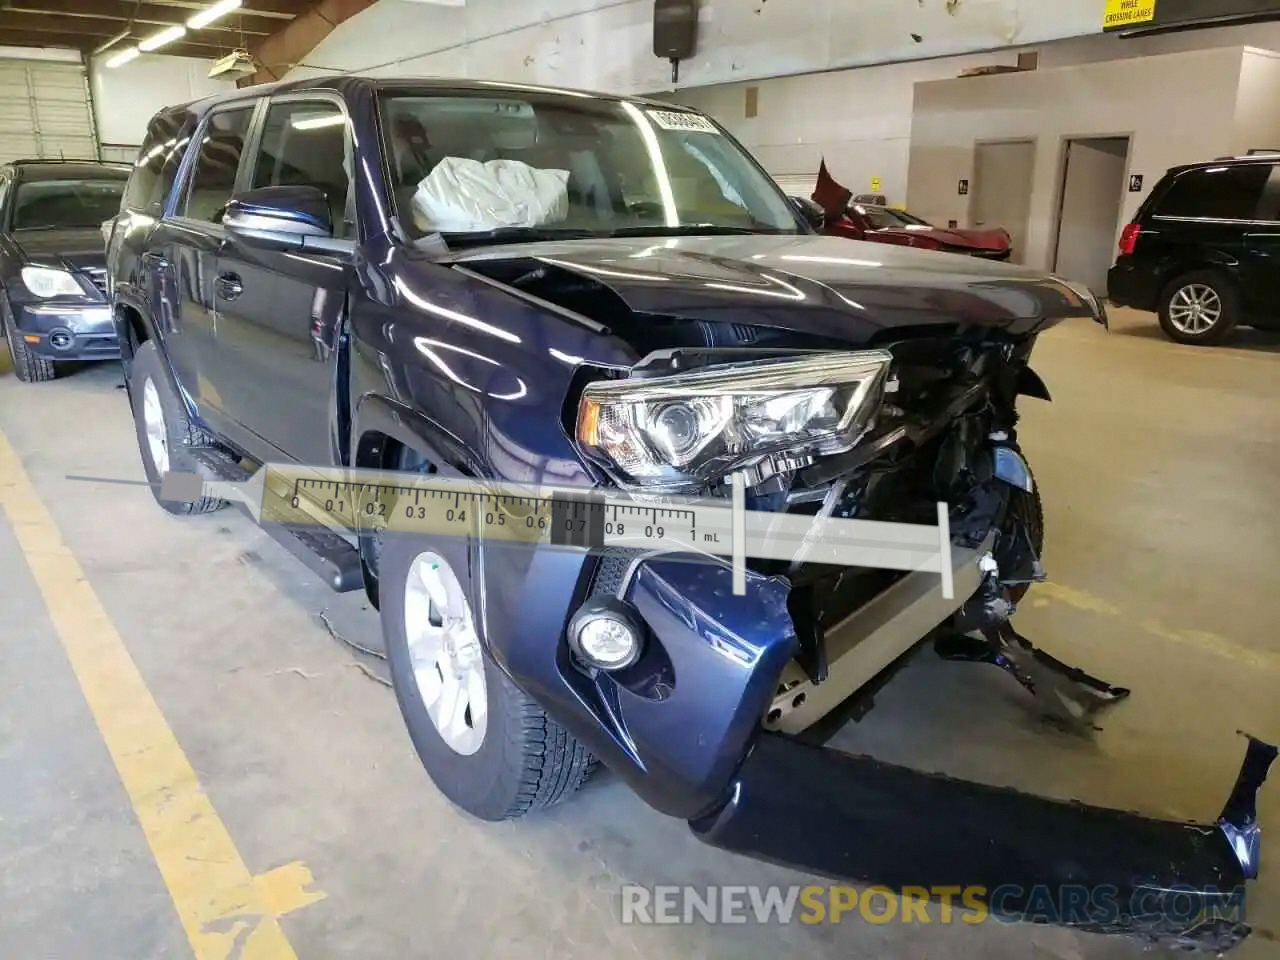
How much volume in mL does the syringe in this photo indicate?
0.64 mL
